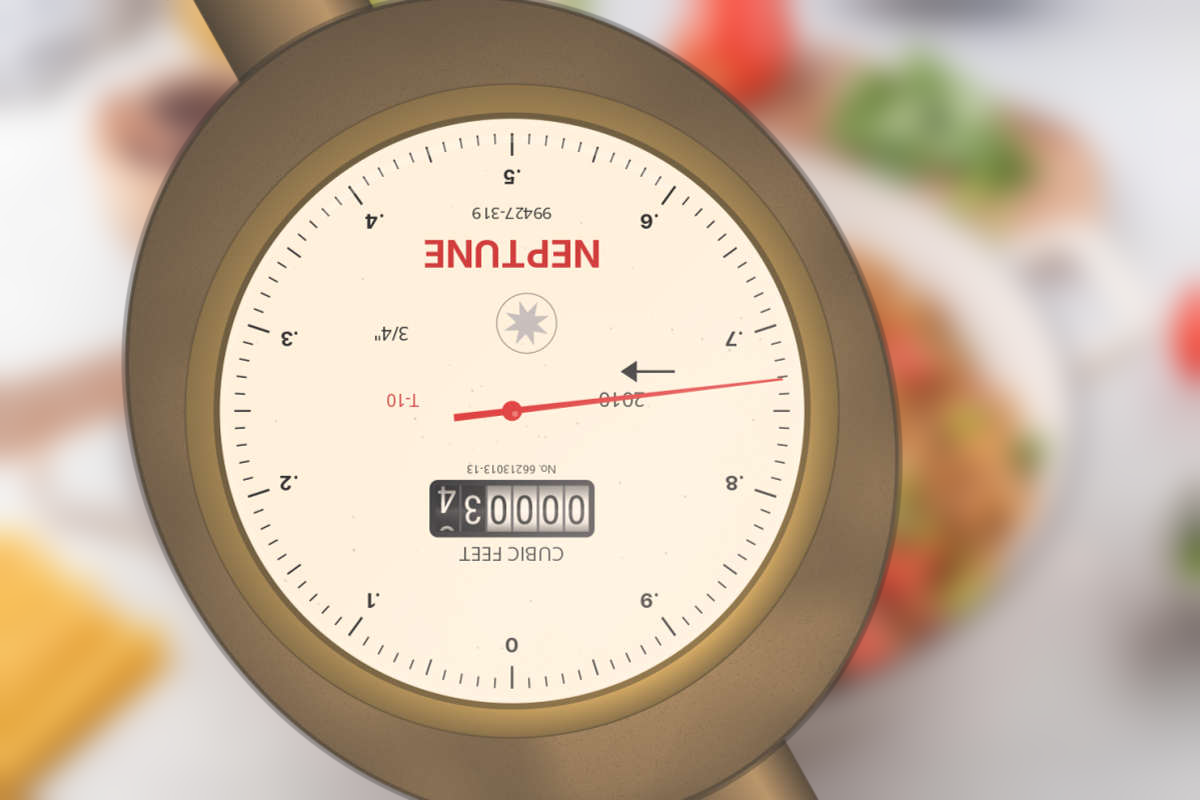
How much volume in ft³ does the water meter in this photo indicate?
33.73 ft³
